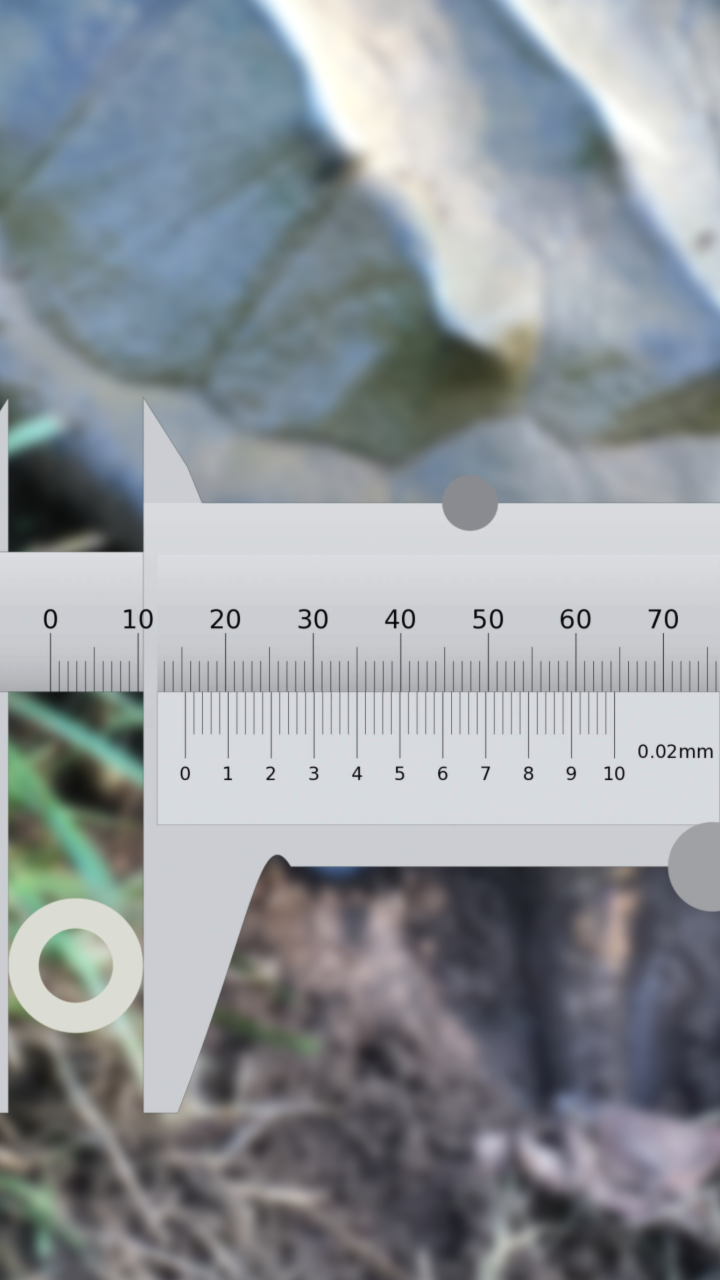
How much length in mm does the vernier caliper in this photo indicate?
15.4 mm
